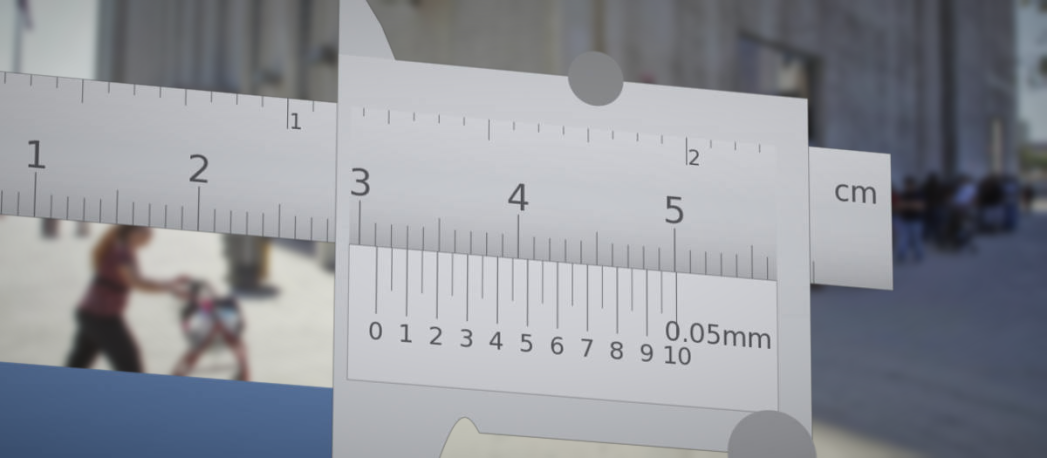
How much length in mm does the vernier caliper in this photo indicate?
31.1 mm
